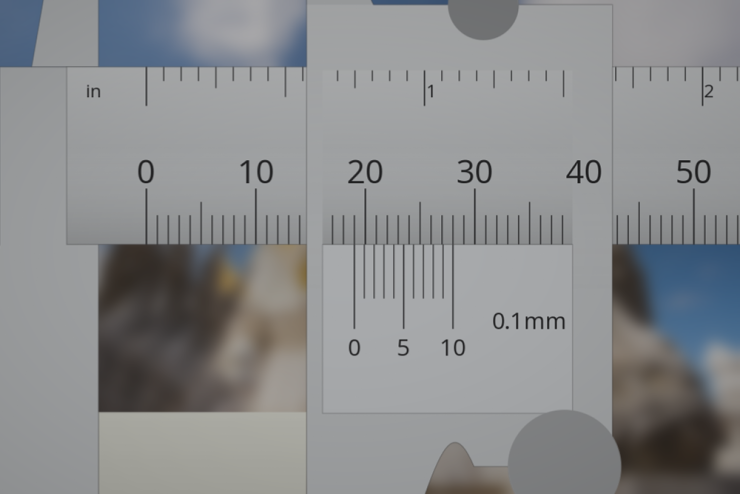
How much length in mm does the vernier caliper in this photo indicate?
19.0 mm
